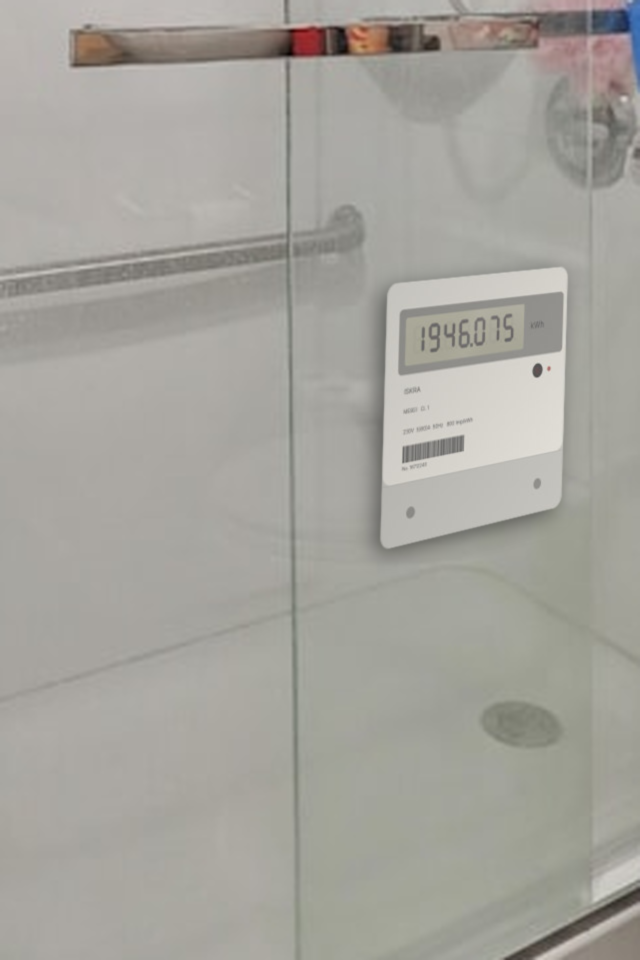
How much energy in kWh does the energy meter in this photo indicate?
1946.075 kWh
